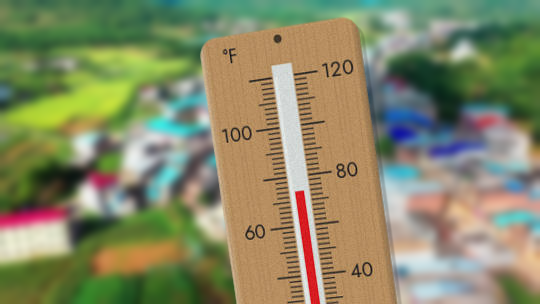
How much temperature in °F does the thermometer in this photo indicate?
74 °F
